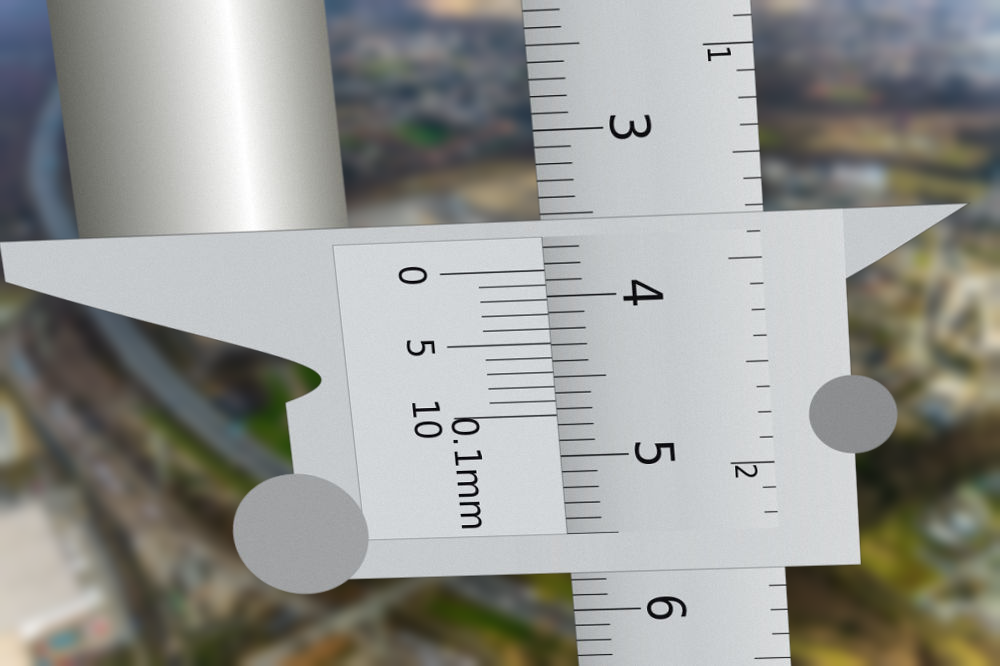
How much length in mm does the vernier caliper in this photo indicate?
38.4 mm
